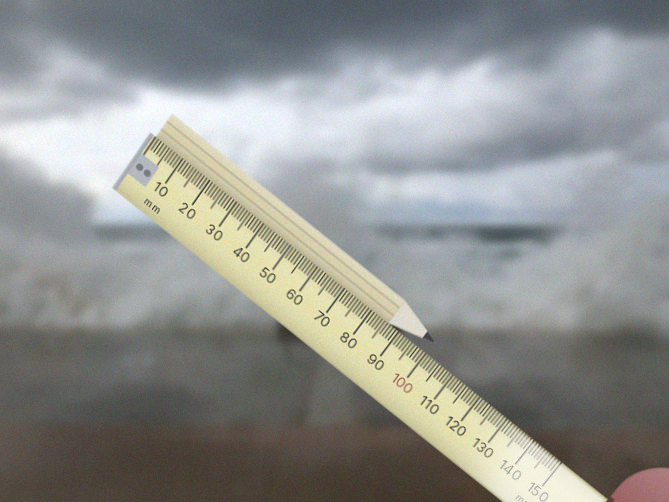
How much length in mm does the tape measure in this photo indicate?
100 mm
